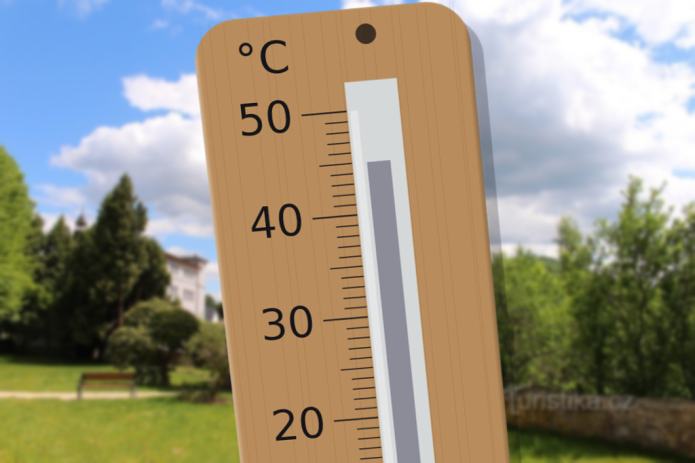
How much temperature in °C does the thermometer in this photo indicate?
45 °C
